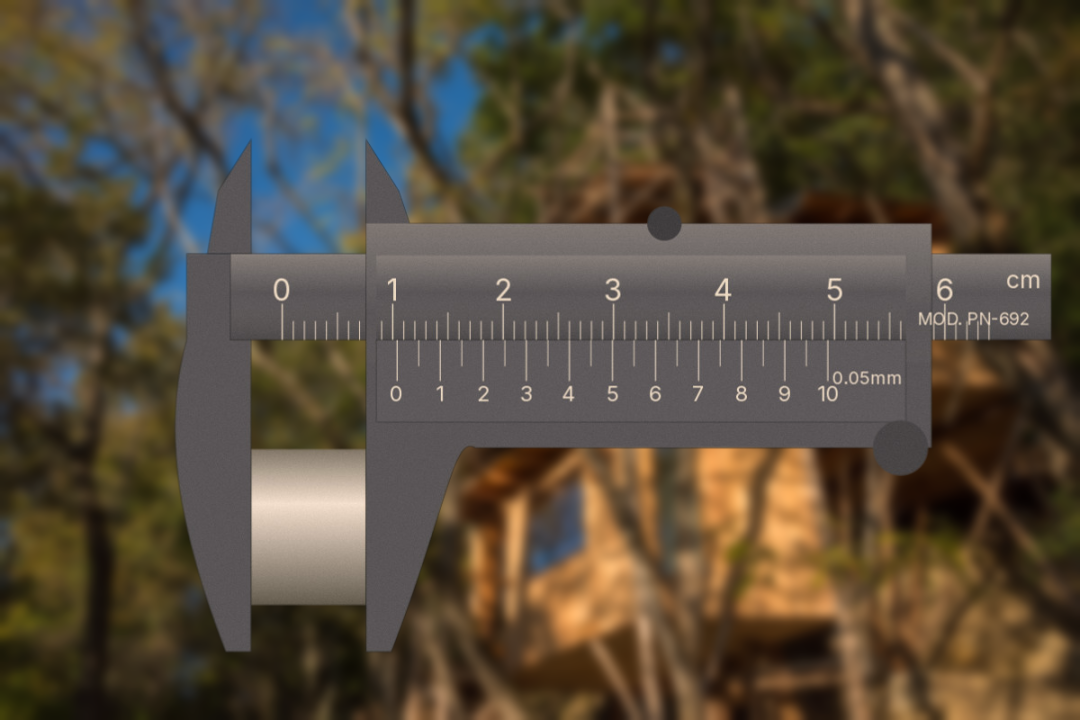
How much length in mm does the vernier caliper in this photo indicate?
10.4 mm
